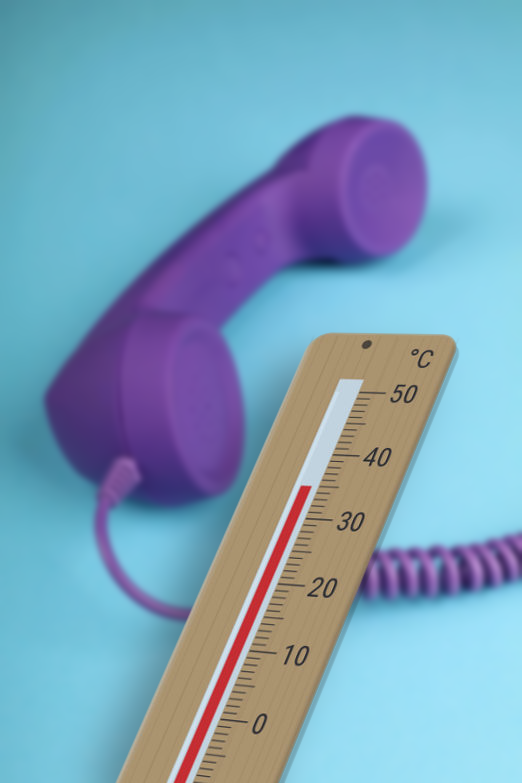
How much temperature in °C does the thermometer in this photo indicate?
35 °C
